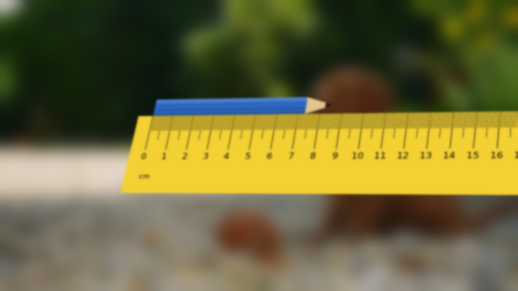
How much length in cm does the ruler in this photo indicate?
8.5 cm
